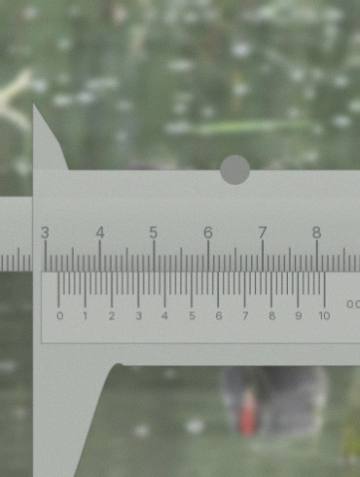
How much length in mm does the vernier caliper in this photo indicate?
32.4 mm
